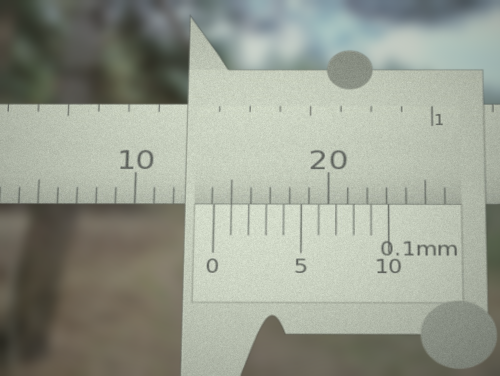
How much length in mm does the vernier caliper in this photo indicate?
14.1 mm
